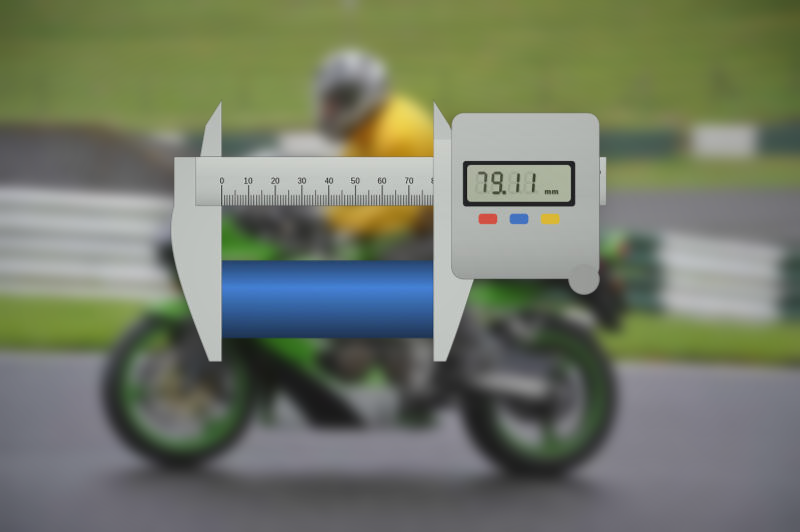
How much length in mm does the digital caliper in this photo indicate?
79.11 mm
